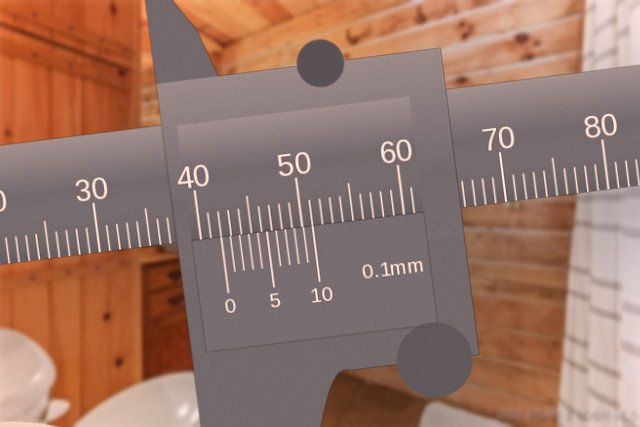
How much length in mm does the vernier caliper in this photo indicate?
42.0 mm
